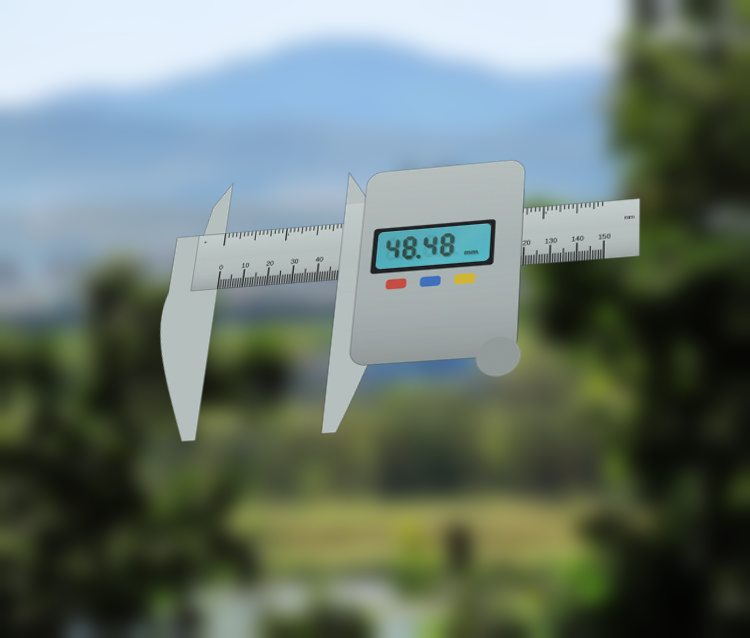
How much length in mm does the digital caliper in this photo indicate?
48.48 mm
